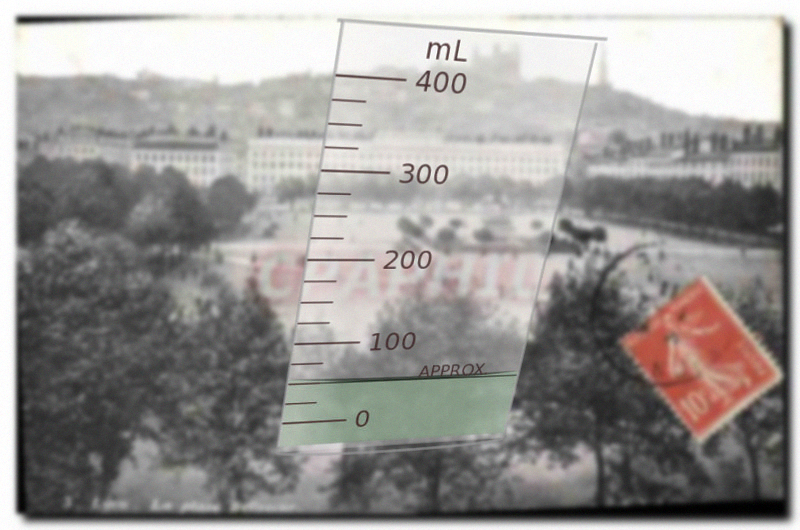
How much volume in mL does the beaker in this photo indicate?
50 mL
